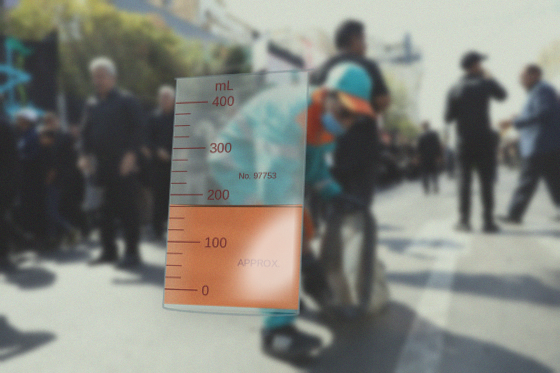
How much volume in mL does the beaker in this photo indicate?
175 mL
